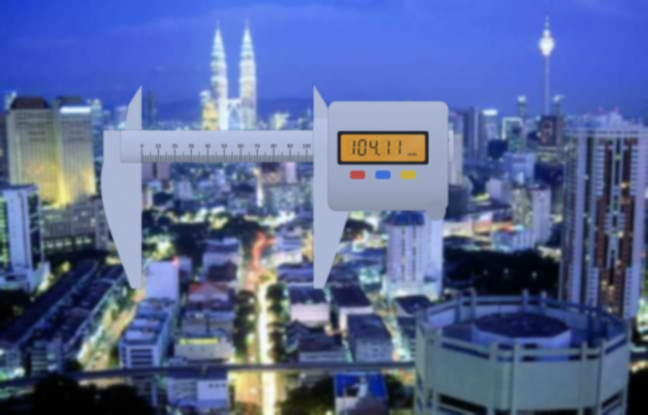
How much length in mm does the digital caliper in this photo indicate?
104.11 mm
